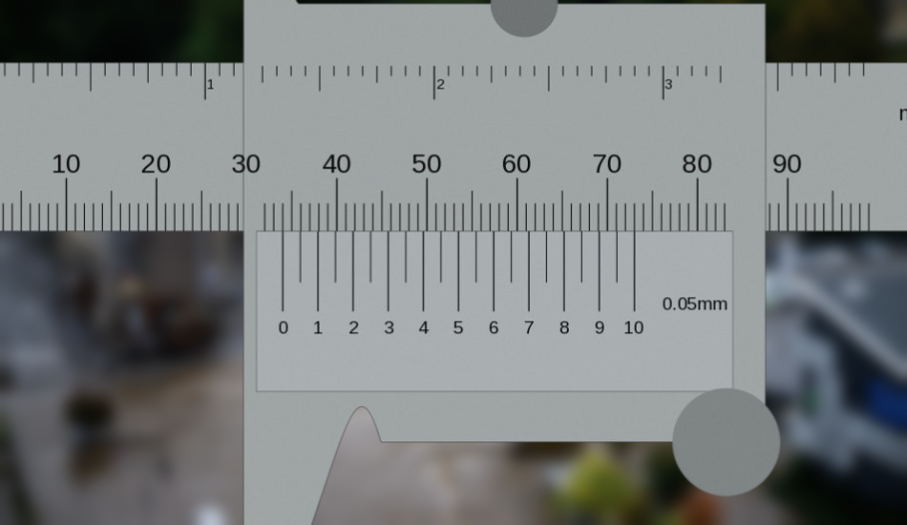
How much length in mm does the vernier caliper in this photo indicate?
34.0 mm
